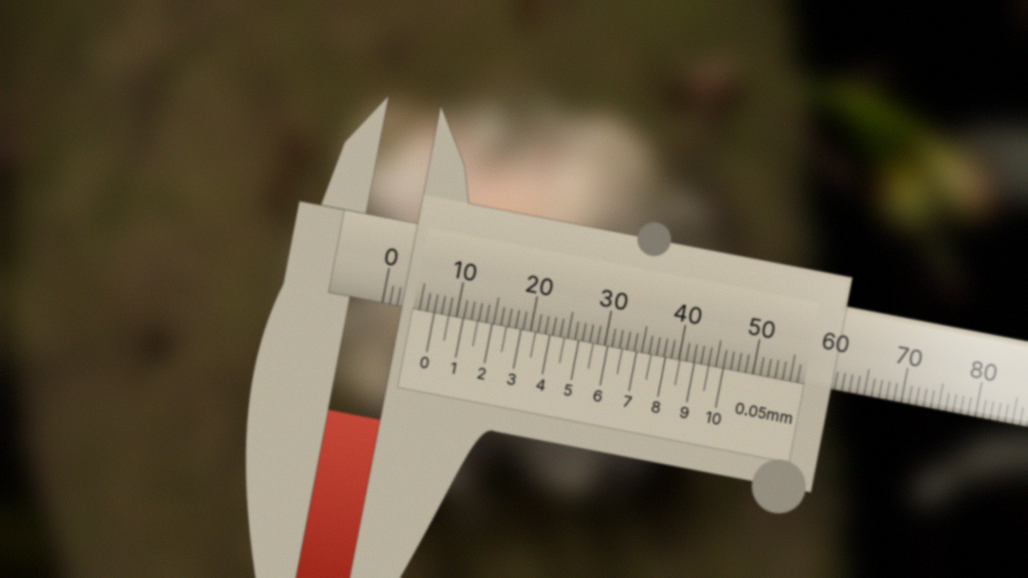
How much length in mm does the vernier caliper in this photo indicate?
7.0 mm
